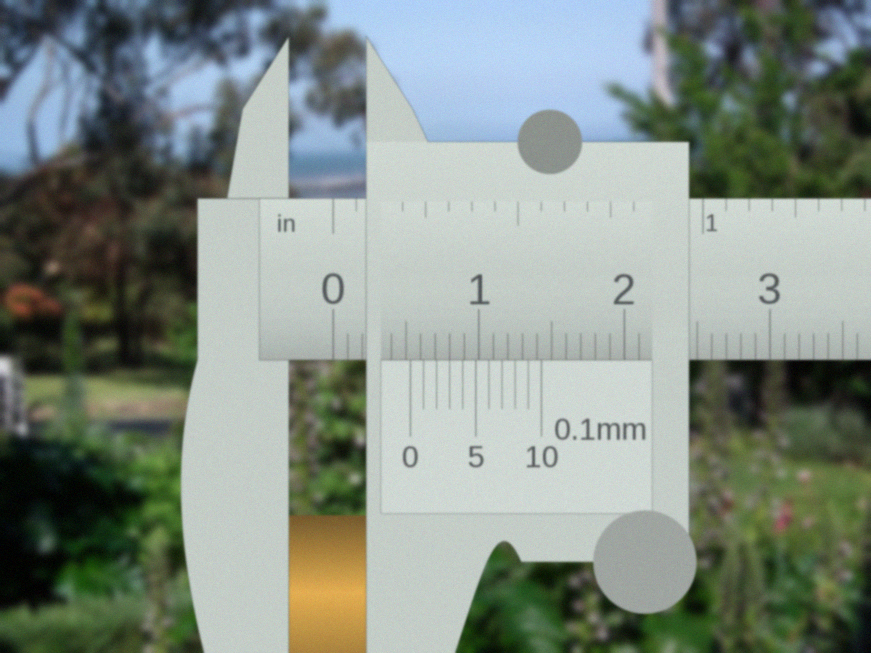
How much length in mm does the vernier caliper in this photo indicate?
5.3 mm
